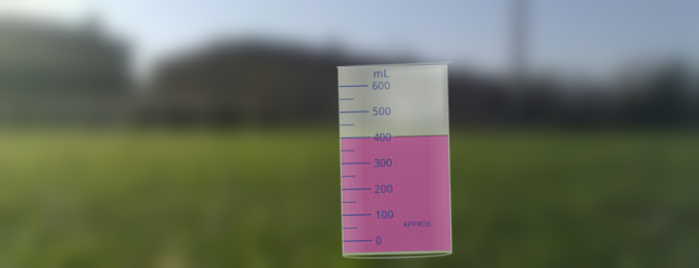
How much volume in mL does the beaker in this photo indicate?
400 mL
